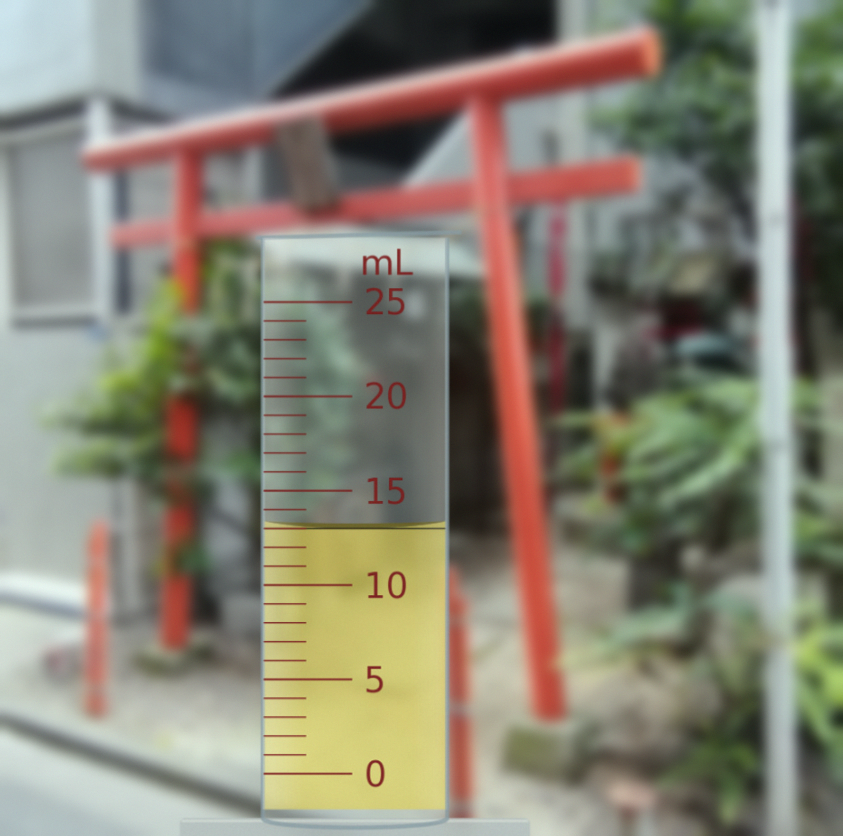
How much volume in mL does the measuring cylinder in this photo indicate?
13 mL
